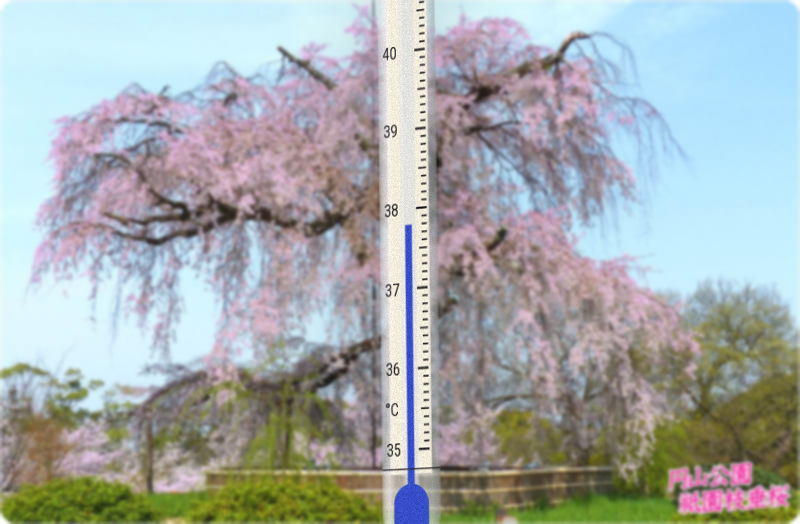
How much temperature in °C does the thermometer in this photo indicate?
37.8 °C
